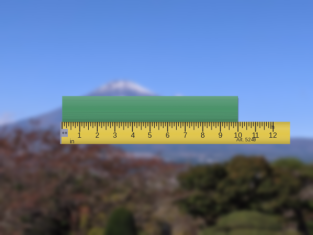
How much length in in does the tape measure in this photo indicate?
10 in
